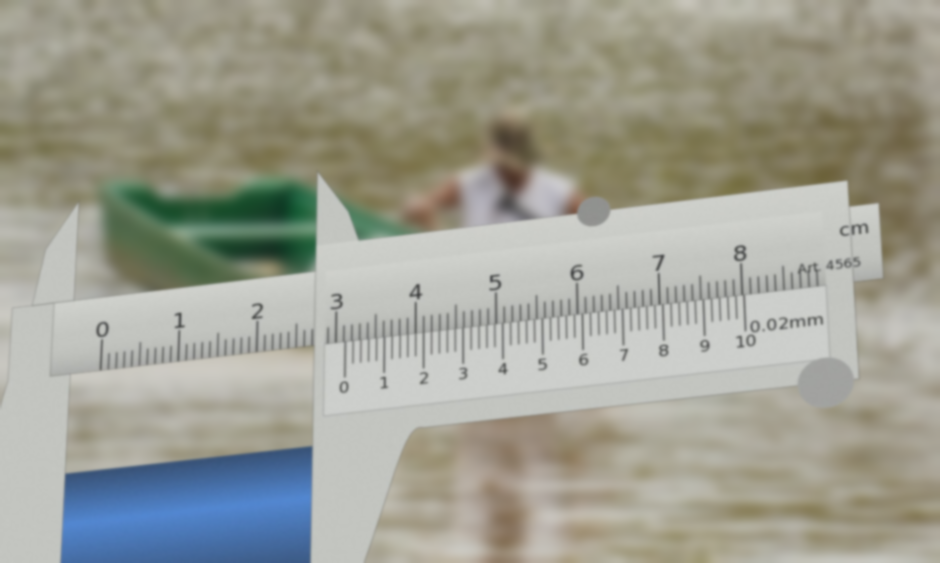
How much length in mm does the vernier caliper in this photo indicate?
31.2 mm
